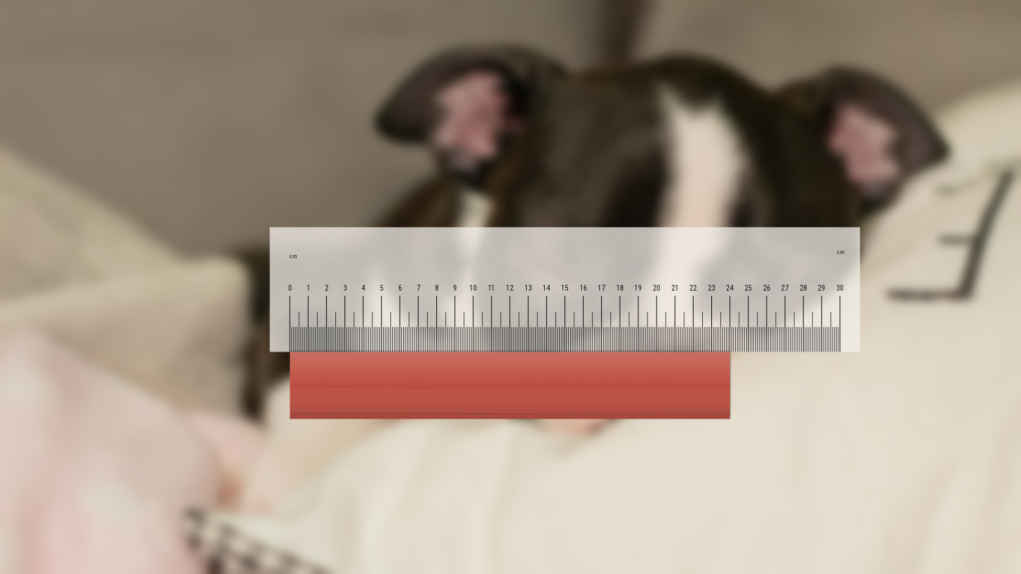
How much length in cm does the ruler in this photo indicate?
24 cm
